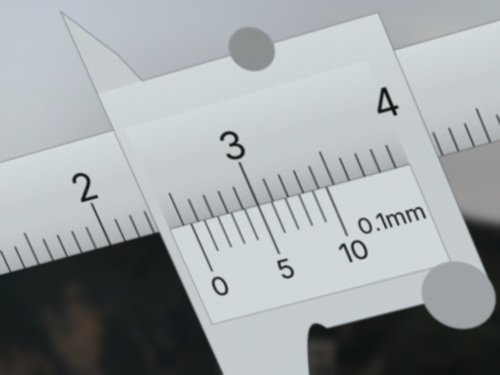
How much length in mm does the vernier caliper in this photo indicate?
25.5 mm
